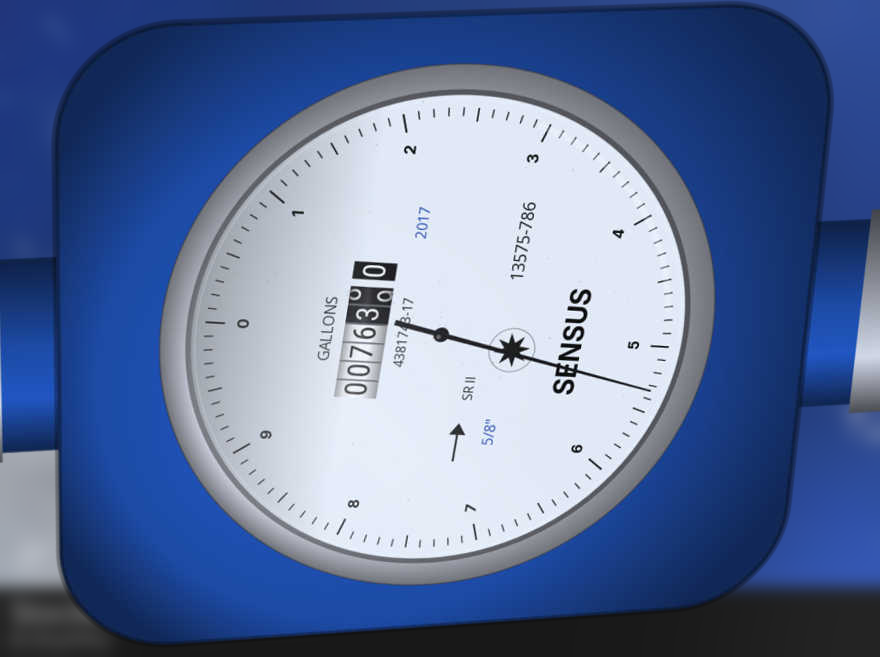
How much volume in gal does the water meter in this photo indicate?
76385.3 gal
